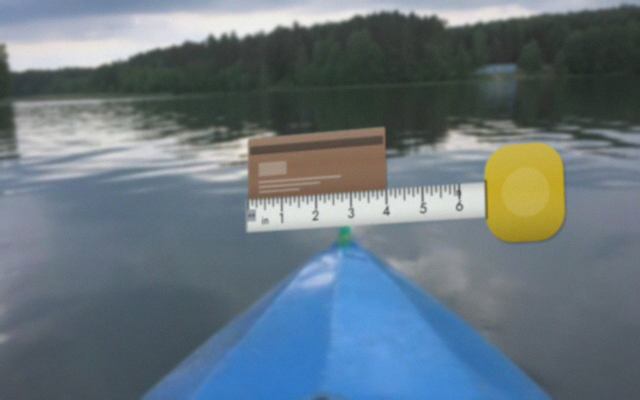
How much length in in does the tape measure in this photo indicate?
4 in
